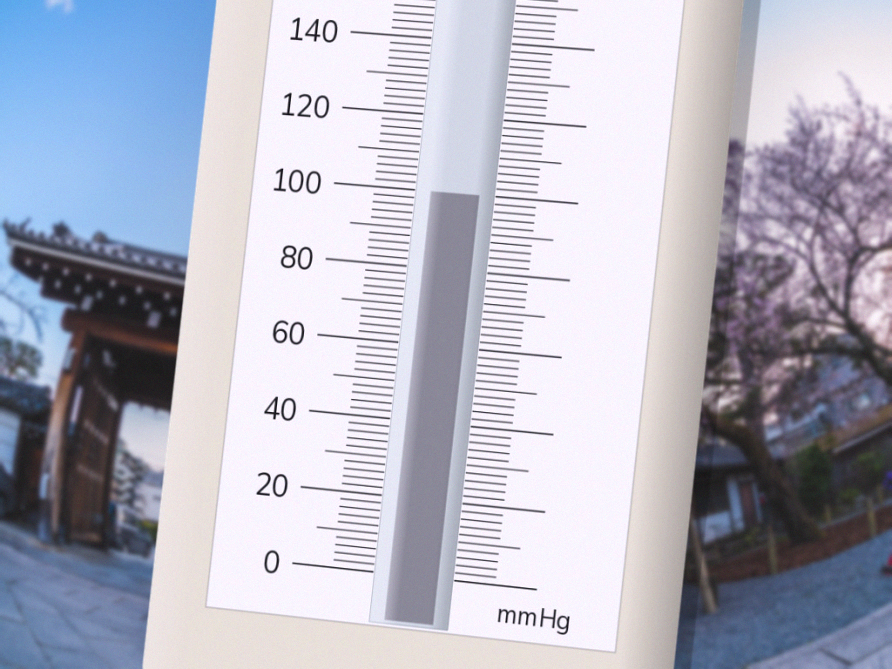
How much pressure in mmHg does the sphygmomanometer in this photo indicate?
100 mmHg
